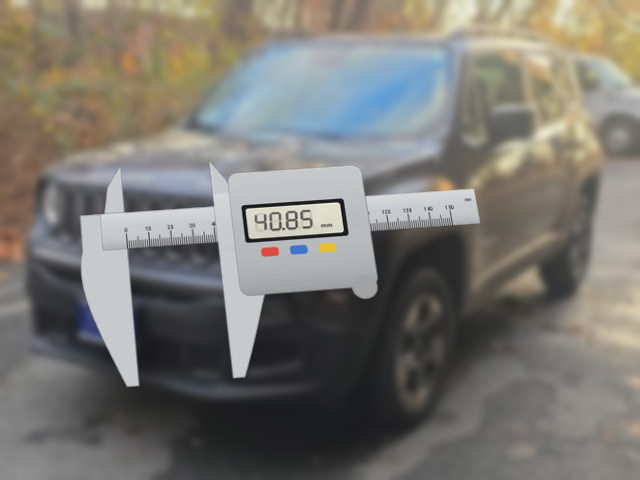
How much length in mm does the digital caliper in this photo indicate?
40.85 mm
